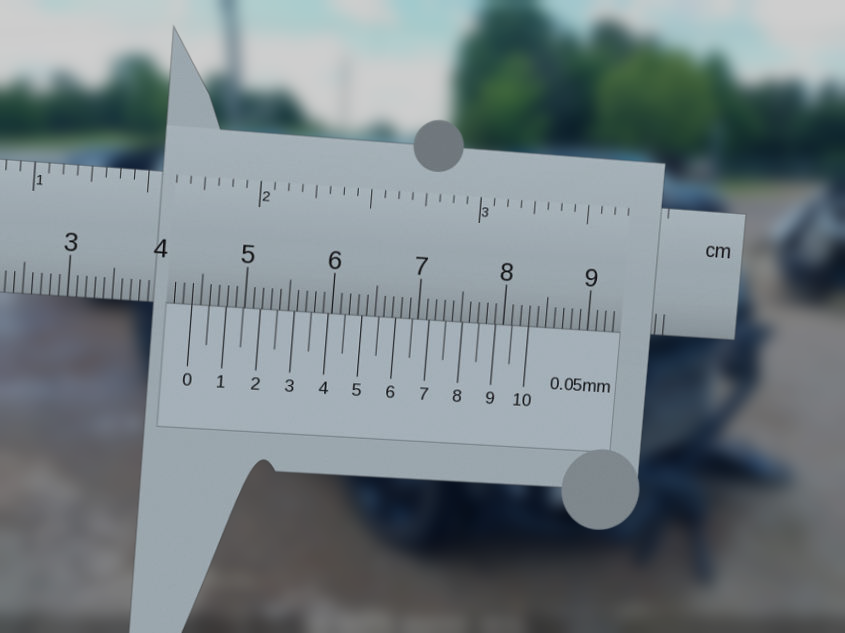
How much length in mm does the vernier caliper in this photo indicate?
44.0 mm
